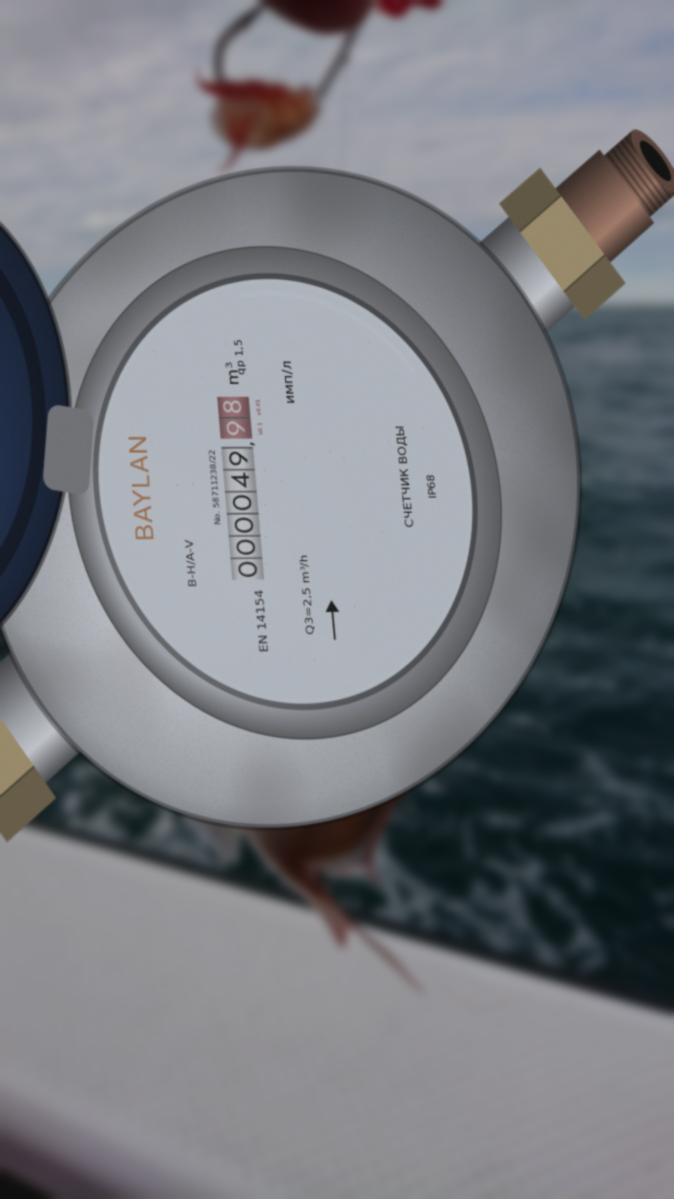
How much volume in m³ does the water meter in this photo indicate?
49.98 m³
